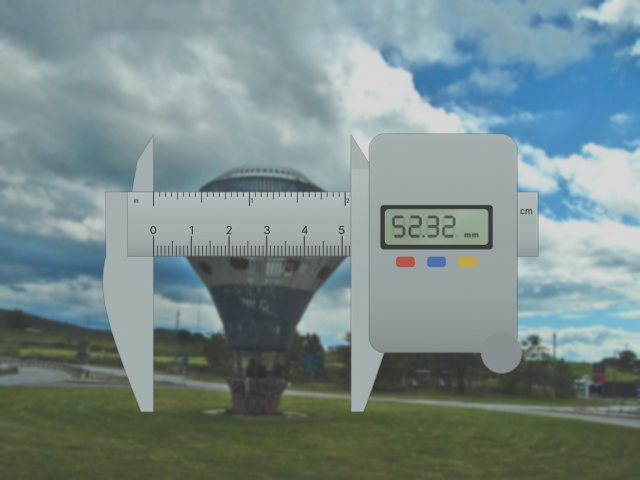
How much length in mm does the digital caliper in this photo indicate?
52.32 mm
